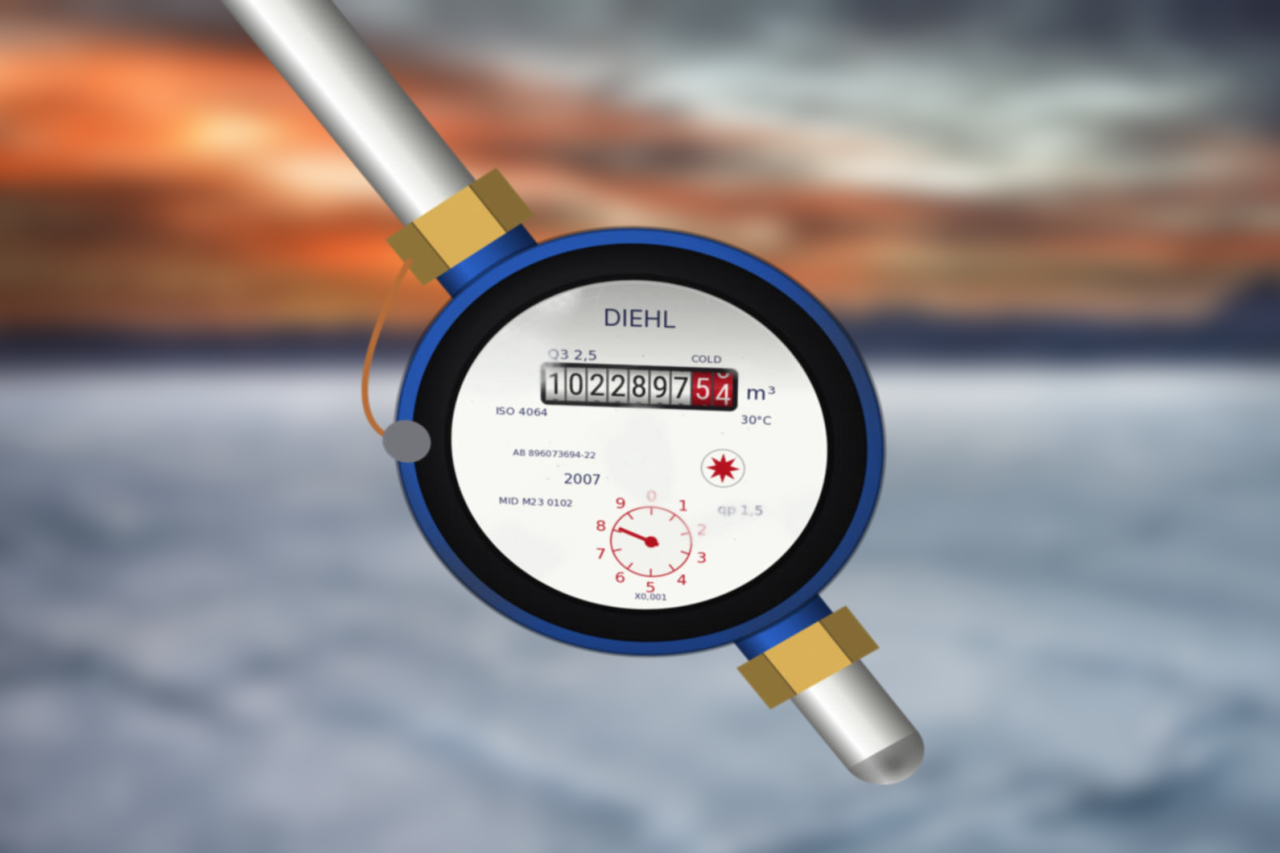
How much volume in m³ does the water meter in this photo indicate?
1022897.538 m³
